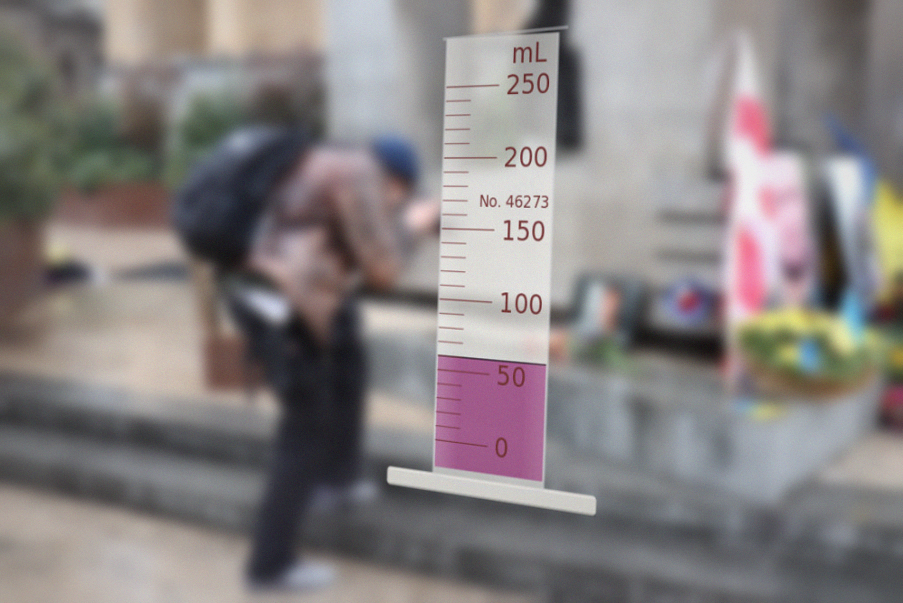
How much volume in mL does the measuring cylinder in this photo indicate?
60 mL
